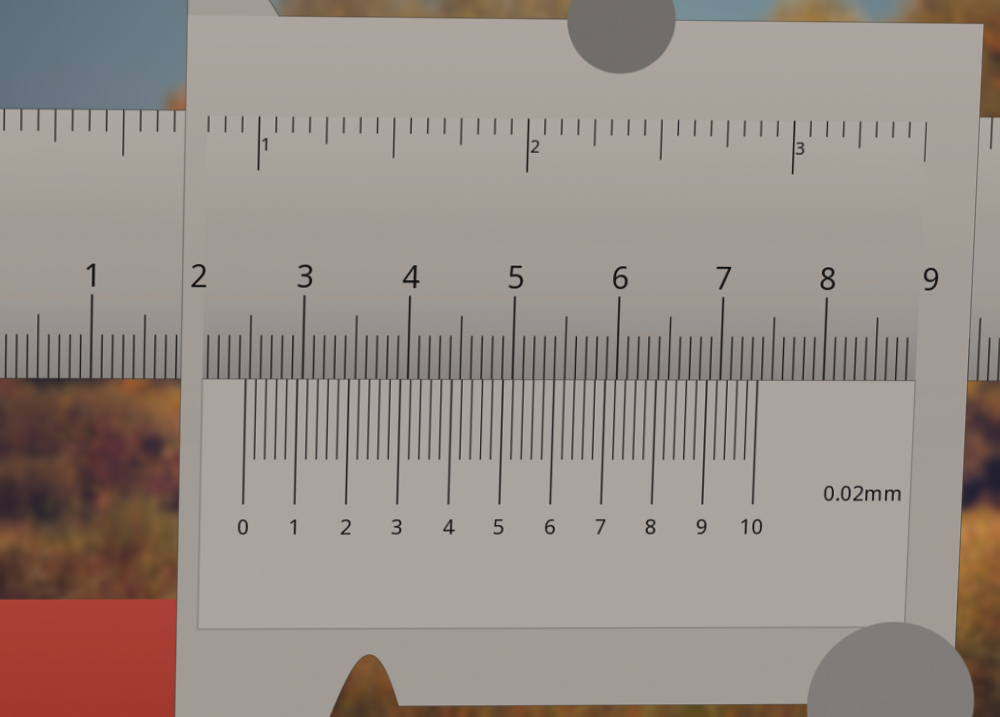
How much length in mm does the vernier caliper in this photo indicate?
24.6 mm
